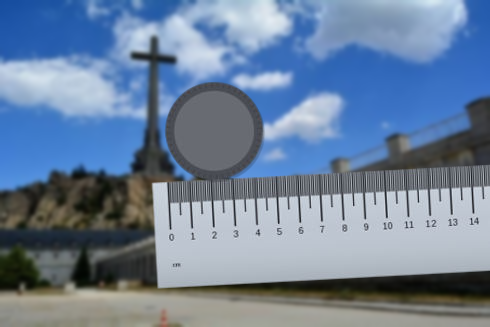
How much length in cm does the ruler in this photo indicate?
4.5 cm
